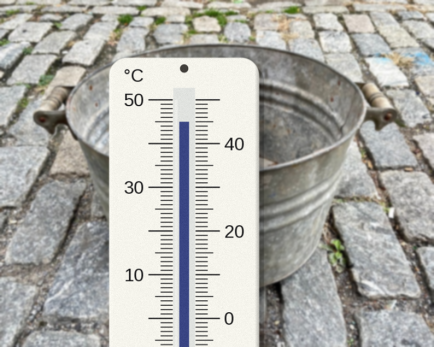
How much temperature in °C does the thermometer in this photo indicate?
45 °C
